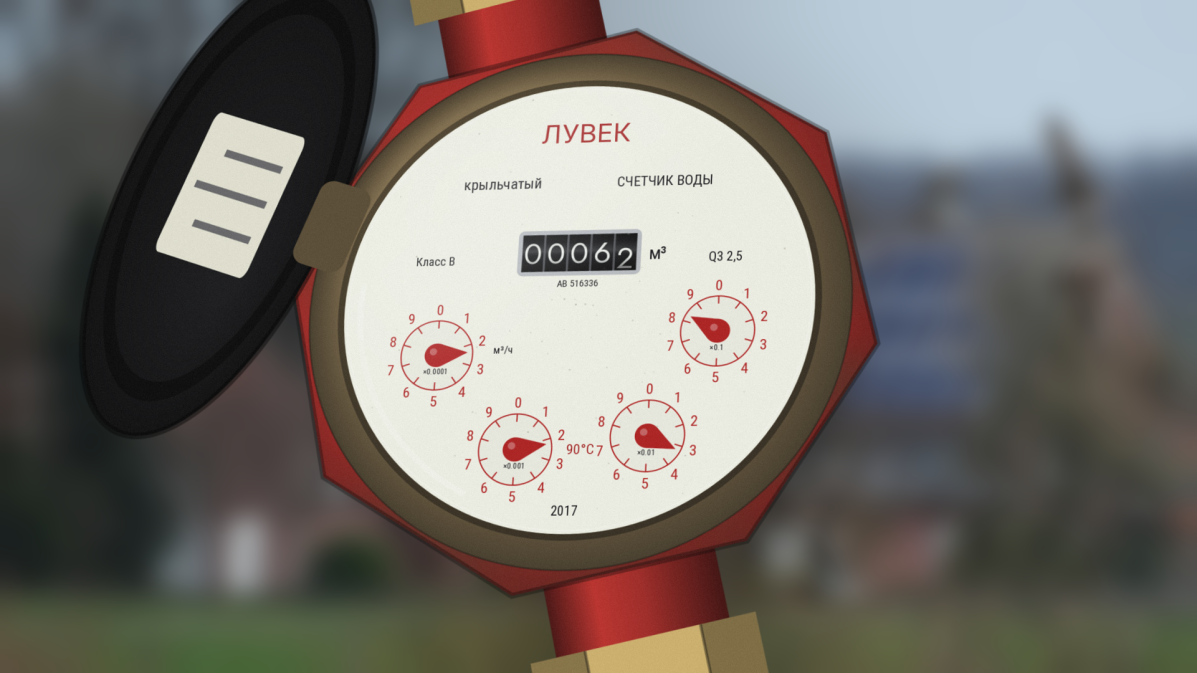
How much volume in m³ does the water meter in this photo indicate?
61.8322 m³
